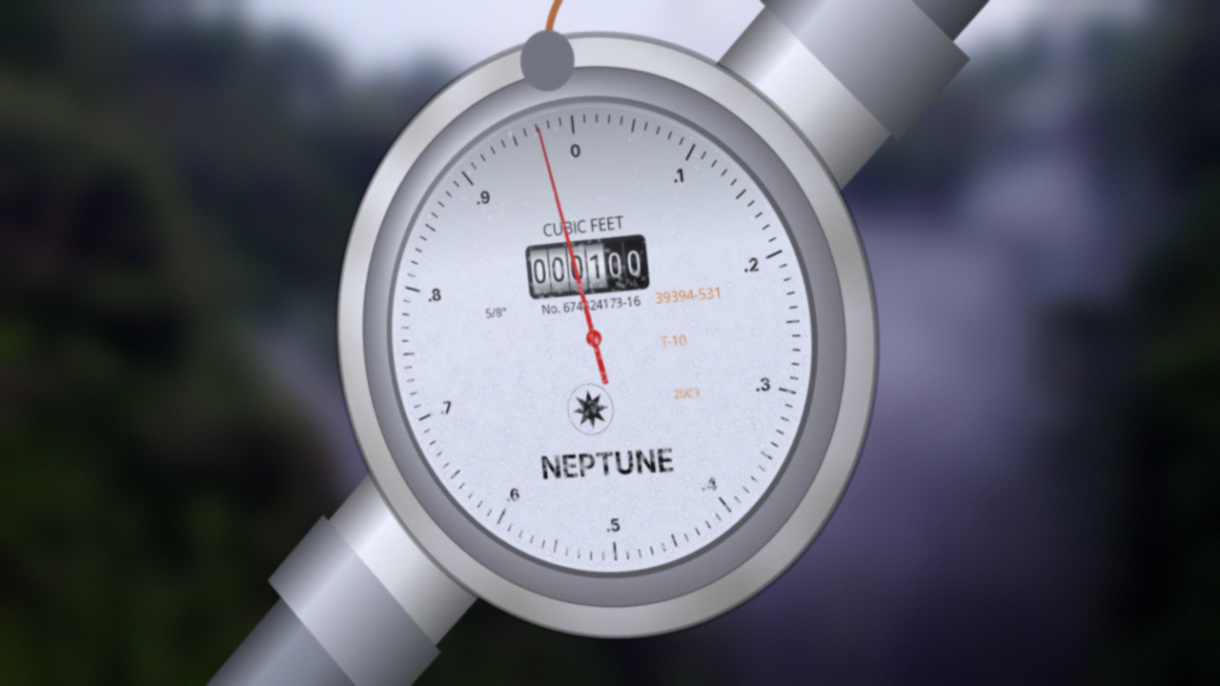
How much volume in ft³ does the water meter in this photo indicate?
99.97 ft³
